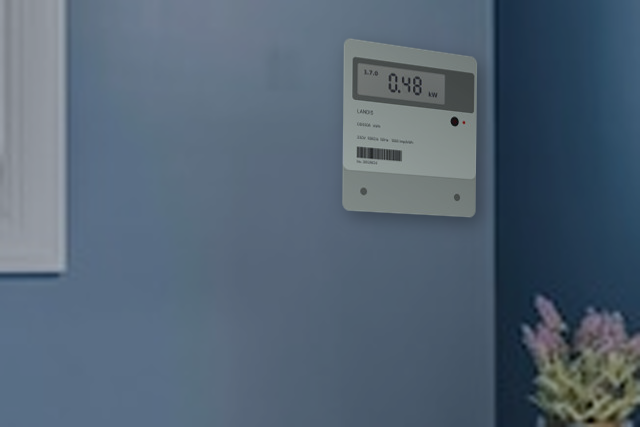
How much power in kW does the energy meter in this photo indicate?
0.48 kW
